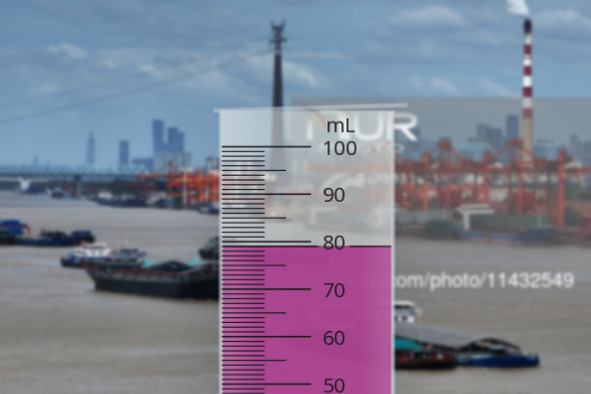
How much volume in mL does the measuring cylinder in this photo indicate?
79 mL
